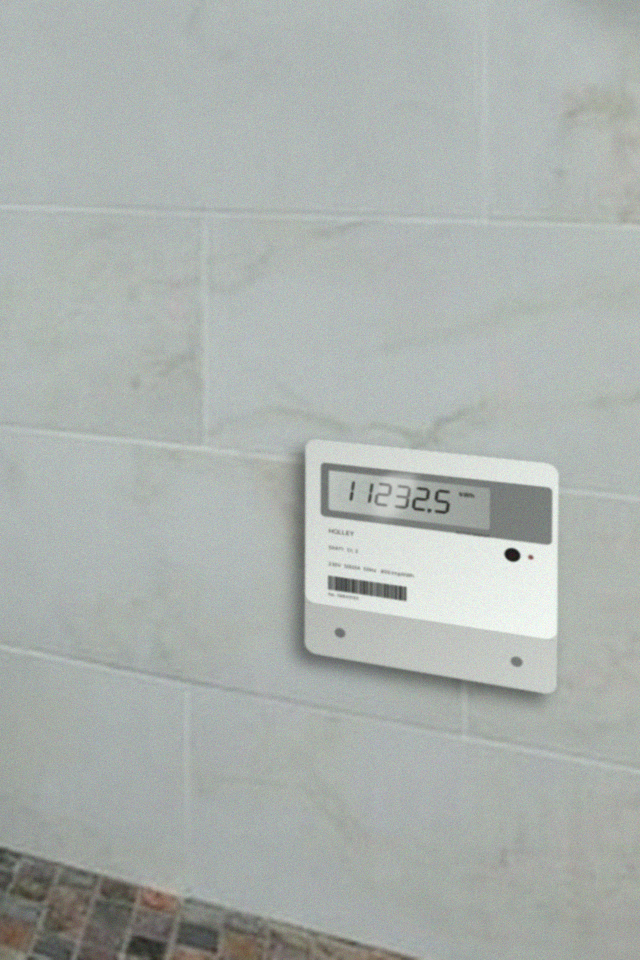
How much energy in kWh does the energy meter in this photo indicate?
11232.5 kWh
